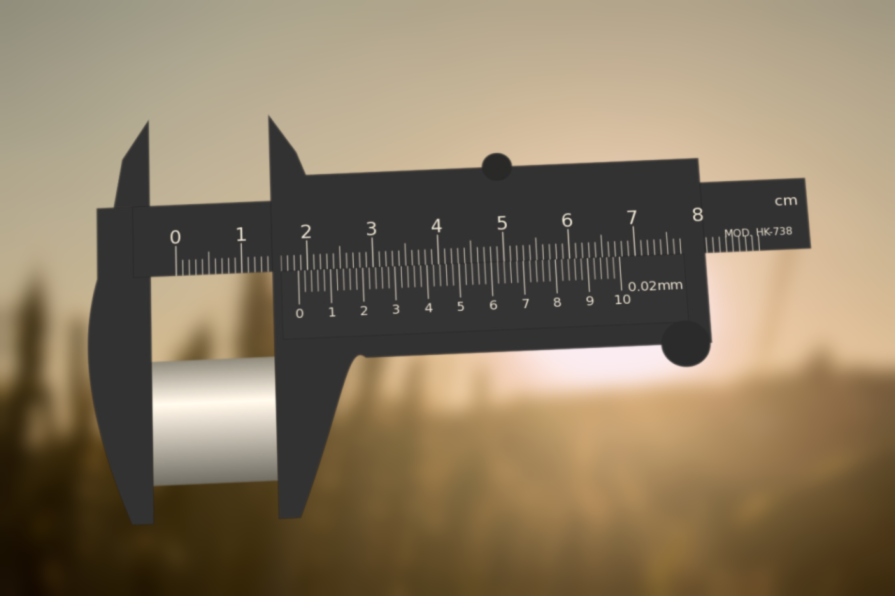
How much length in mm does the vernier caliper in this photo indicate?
18.6 mm
